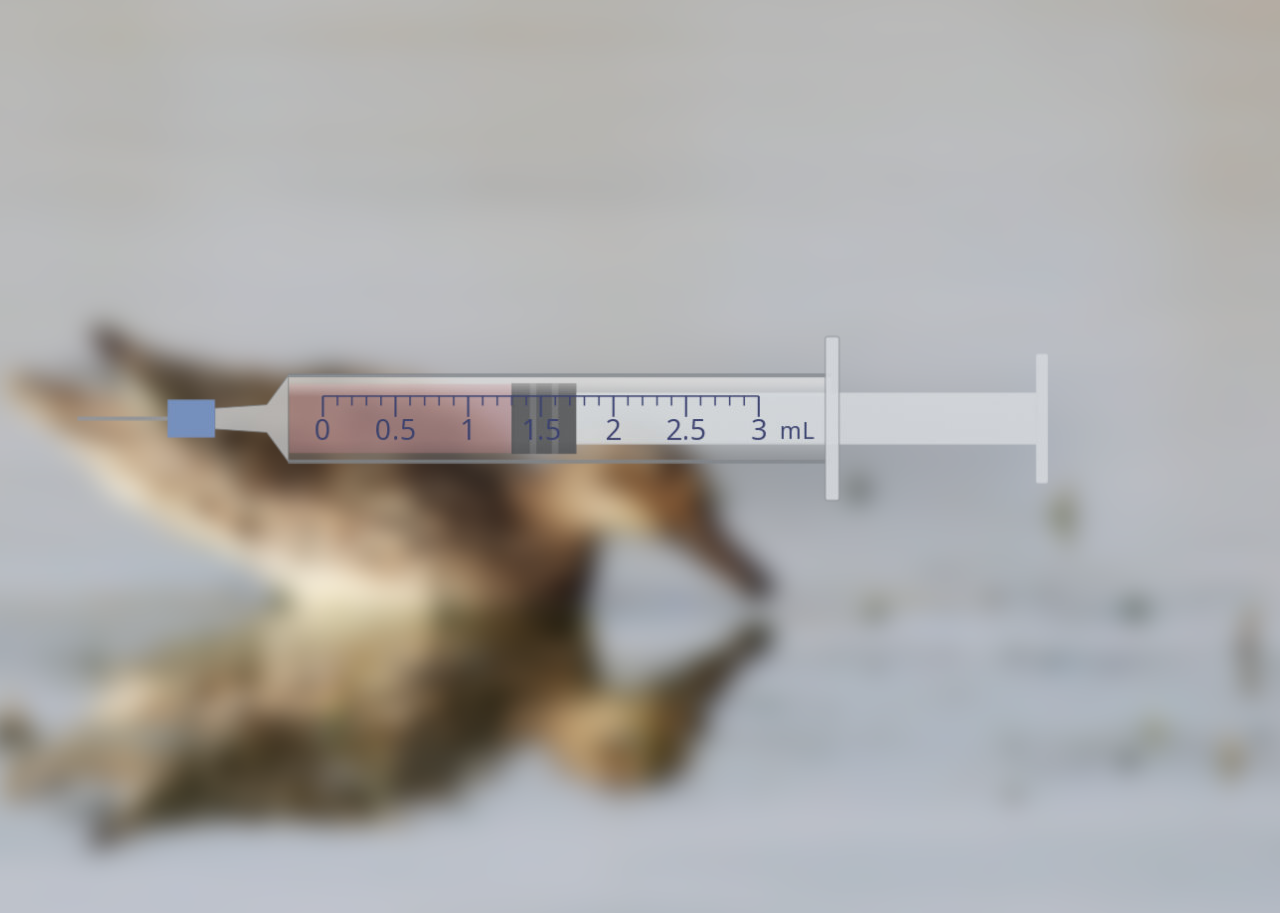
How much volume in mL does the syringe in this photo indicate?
1.3 mL
